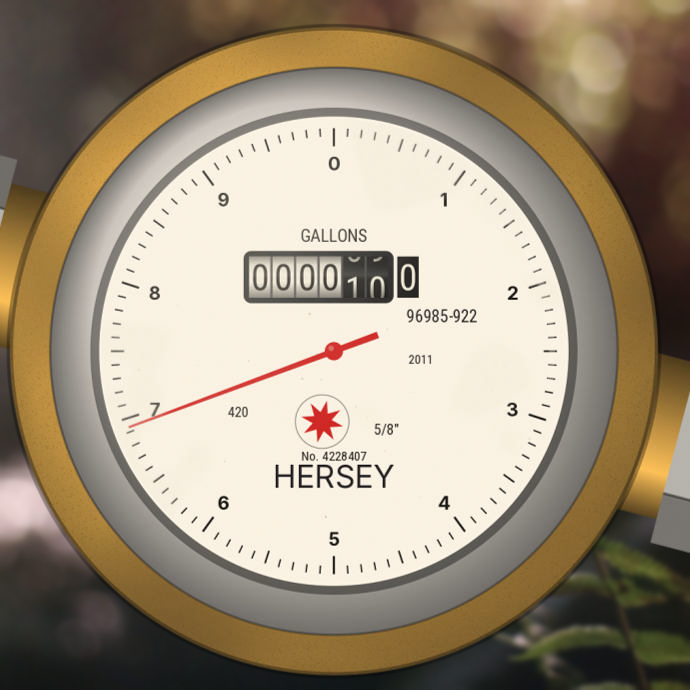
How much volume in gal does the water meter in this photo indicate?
96.9 gal
